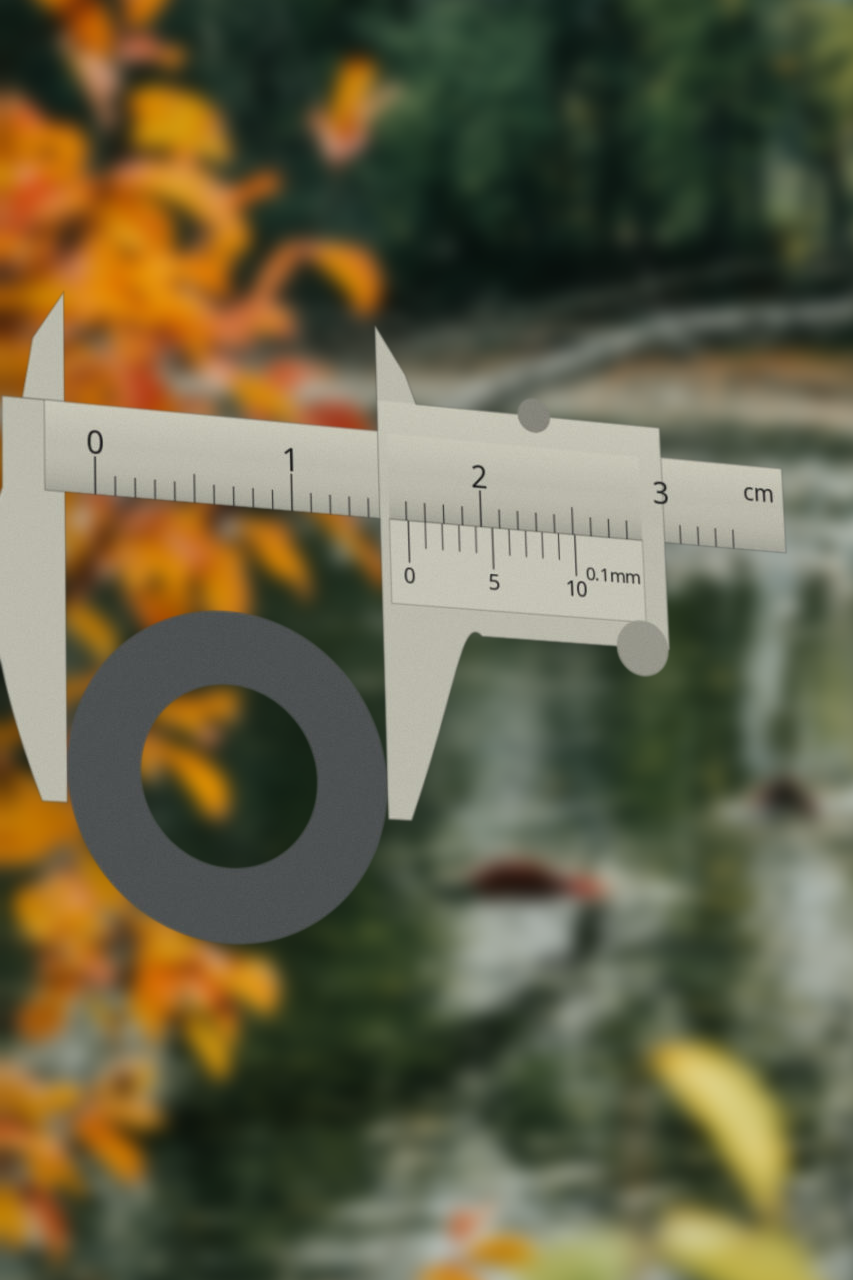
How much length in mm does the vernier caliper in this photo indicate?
16.1 mm
